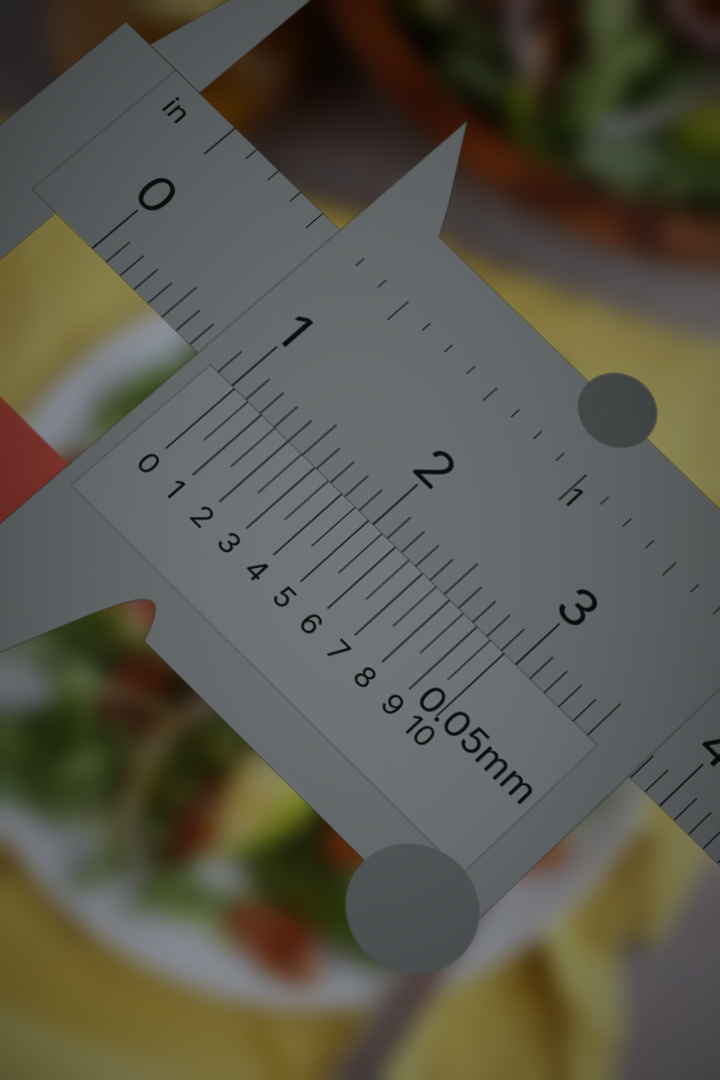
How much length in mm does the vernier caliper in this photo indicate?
10.2 mm
